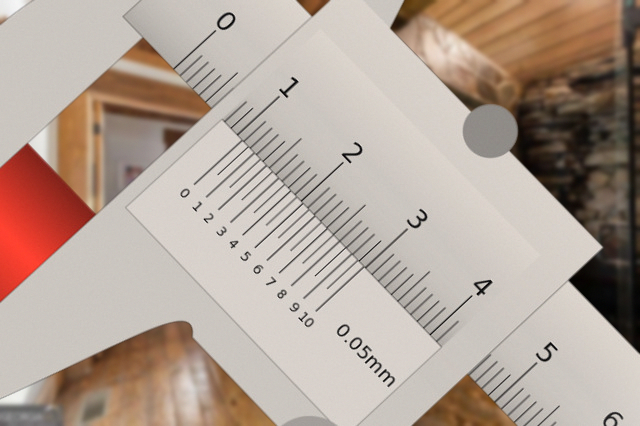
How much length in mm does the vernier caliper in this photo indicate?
10.8 mm
